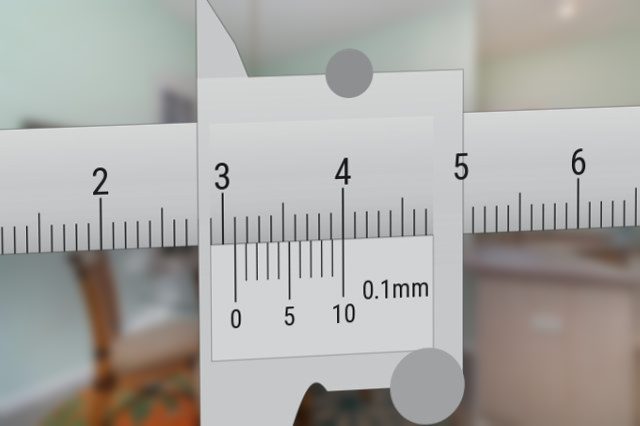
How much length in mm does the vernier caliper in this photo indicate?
31.0 mm
